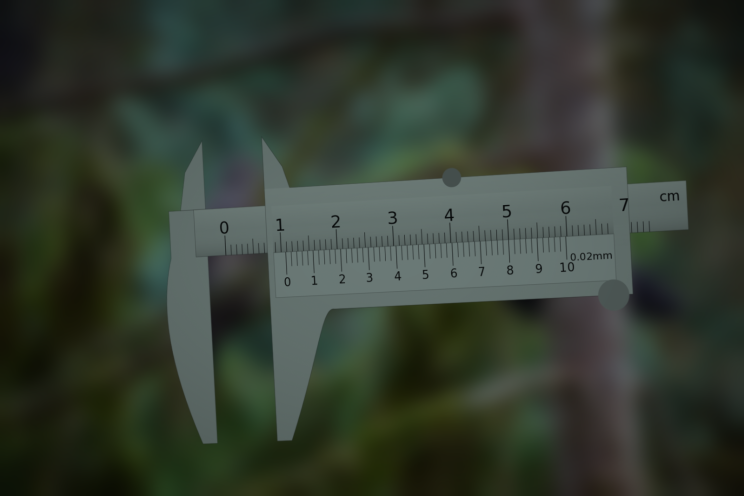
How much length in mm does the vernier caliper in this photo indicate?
10.8 mm
